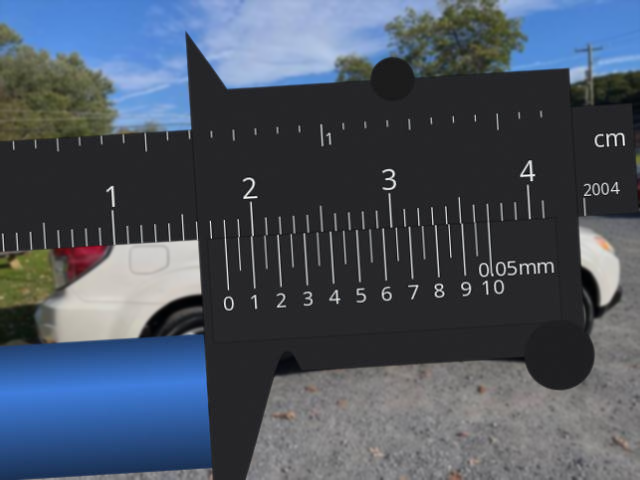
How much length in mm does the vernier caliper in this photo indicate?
18.0 mm
